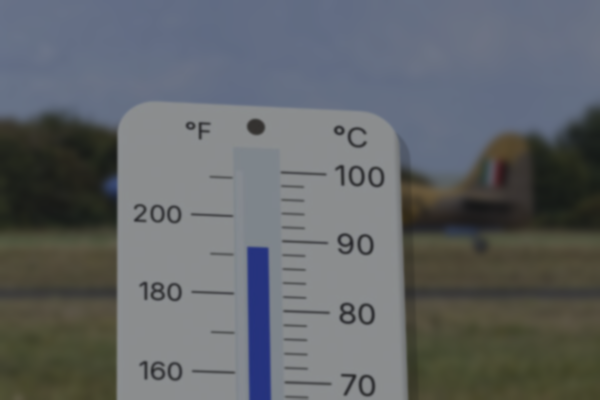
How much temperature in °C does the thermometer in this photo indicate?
89 °C
